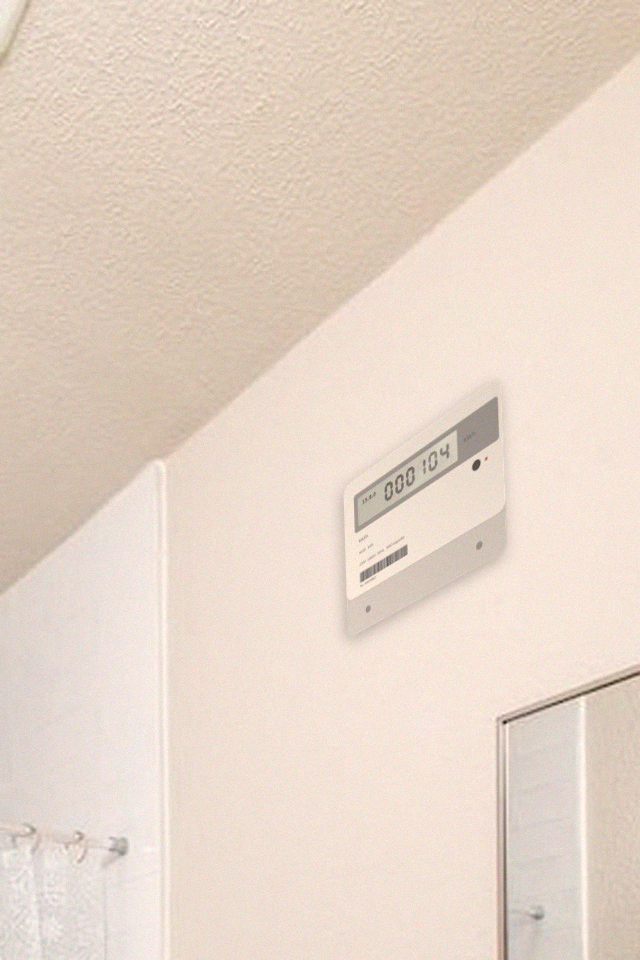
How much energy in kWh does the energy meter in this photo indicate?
104 kWh
